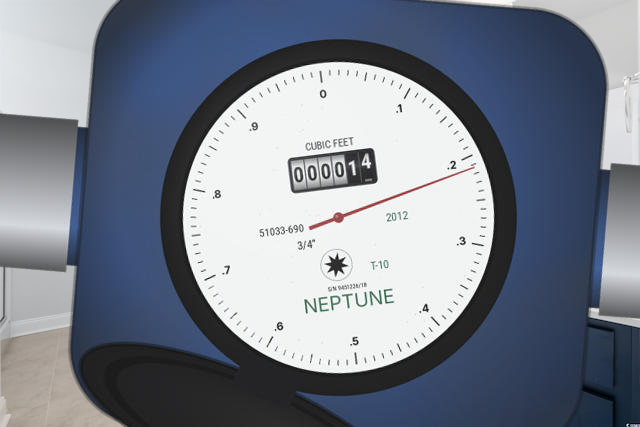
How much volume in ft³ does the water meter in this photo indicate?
14.21 ft³
